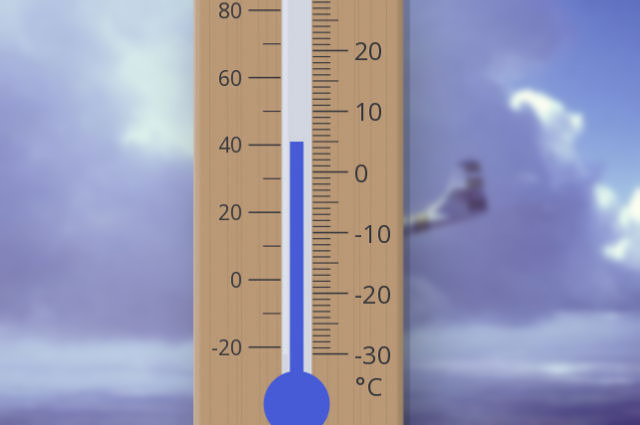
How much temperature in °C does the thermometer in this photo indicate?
5 °C
